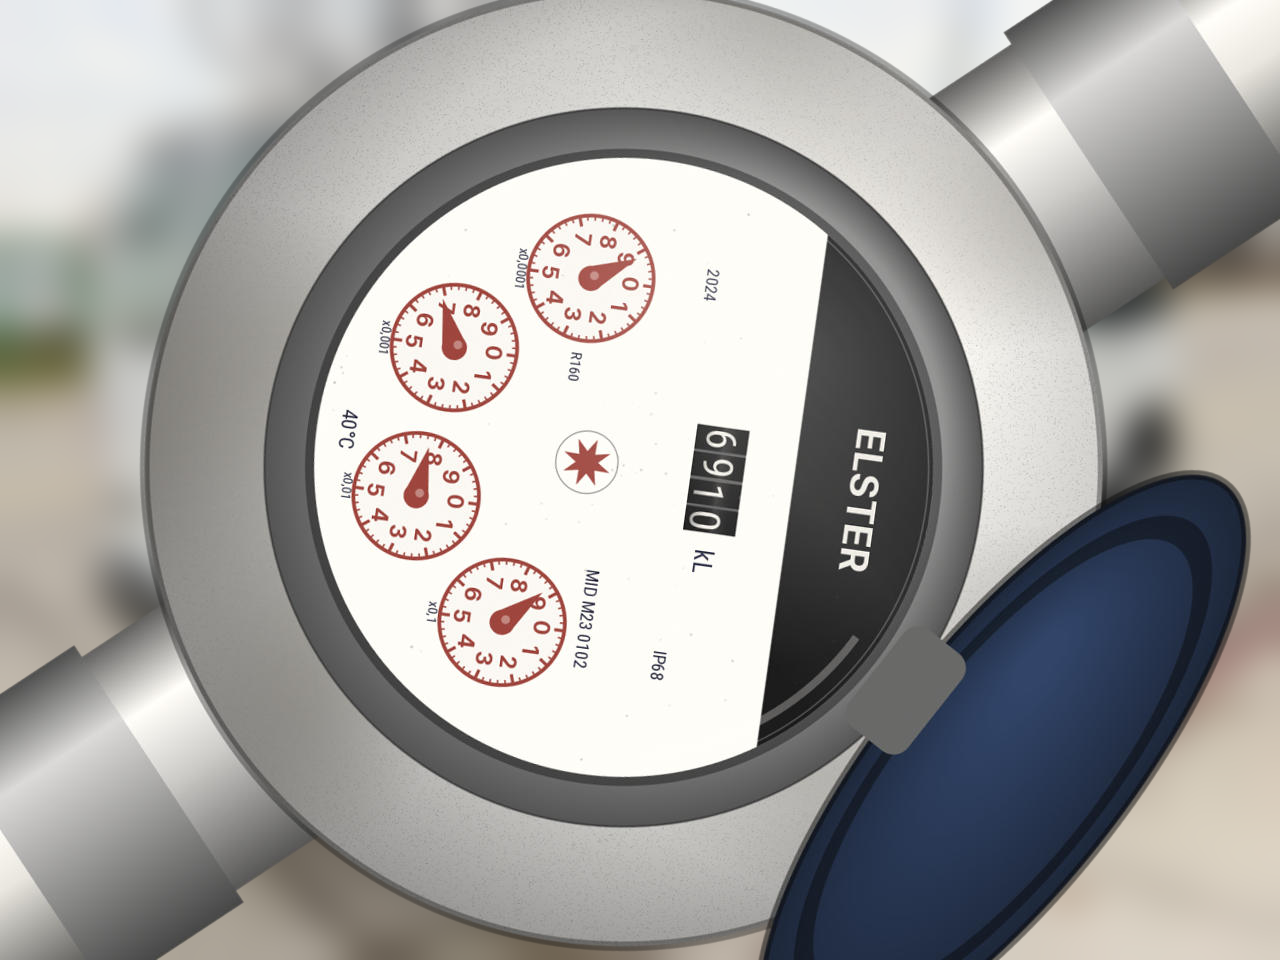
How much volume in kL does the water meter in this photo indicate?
6909.8769 kL
